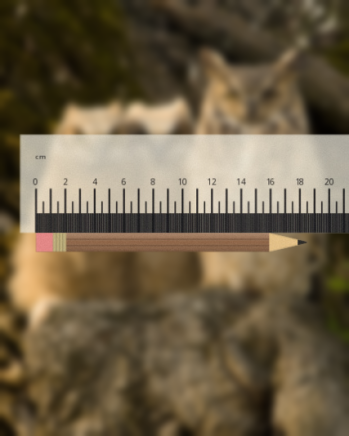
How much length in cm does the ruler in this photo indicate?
18.5 cm
